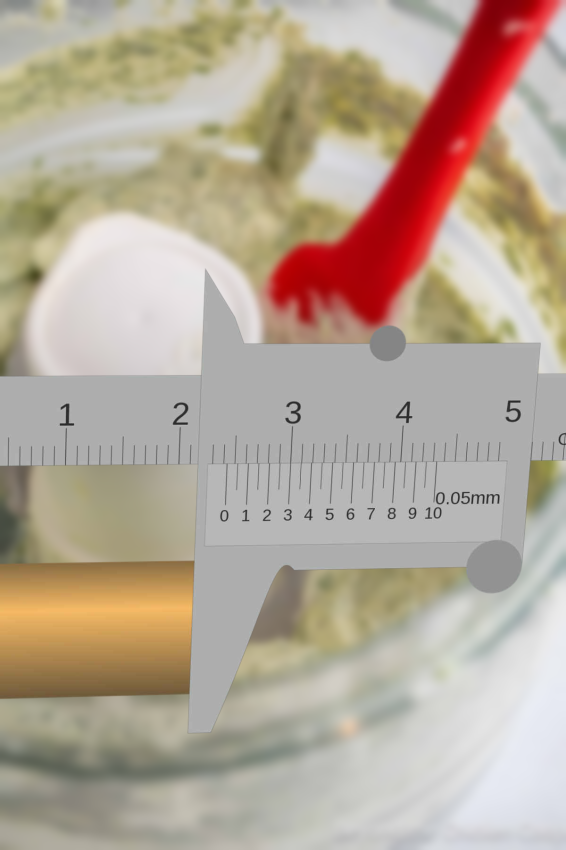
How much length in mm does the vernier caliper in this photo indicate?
24.3 mm
